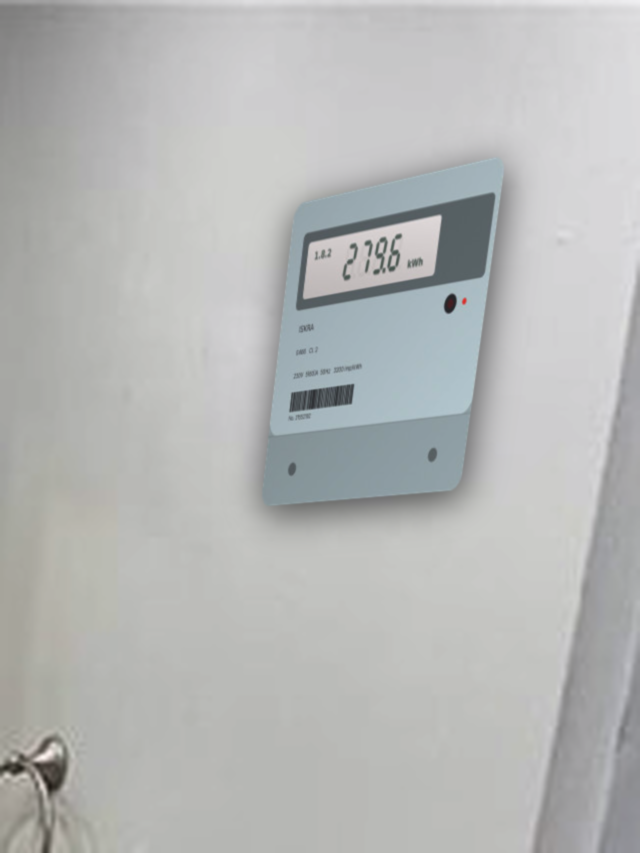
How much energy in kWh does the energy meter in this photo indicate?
279.6 kWh
